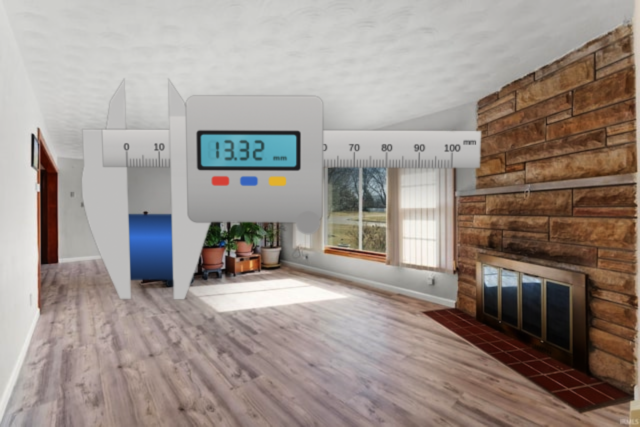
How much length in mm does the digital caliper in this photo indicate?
13.32 mm
